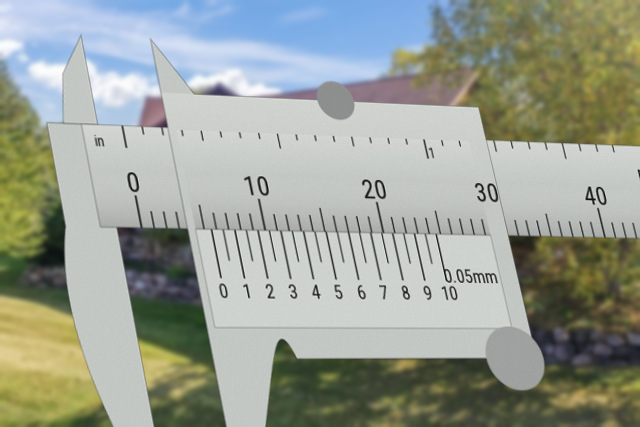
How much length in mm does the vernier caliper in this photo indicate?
5.6 mm
